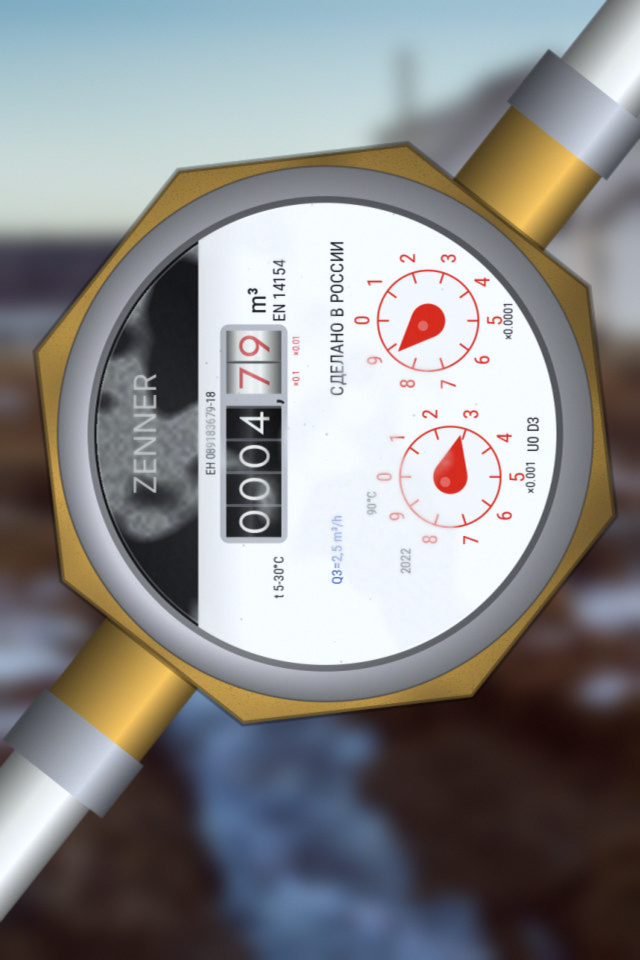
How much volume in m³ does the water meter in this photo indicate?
4.7928 m³
